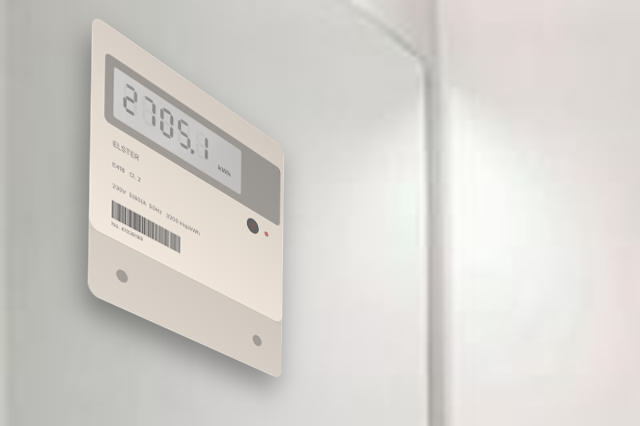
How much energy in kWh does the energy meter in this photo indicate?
2705.1 kWh
